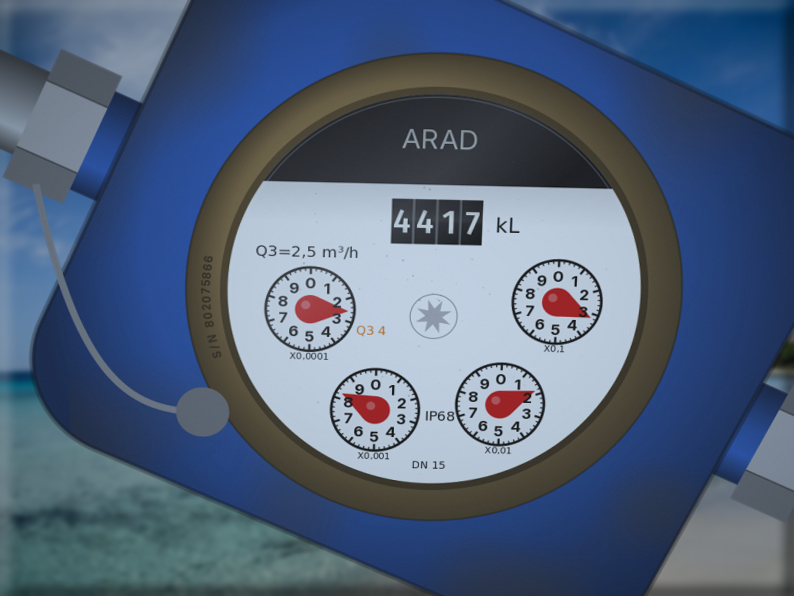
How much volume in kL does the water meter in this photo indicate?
4417.3182 kL
